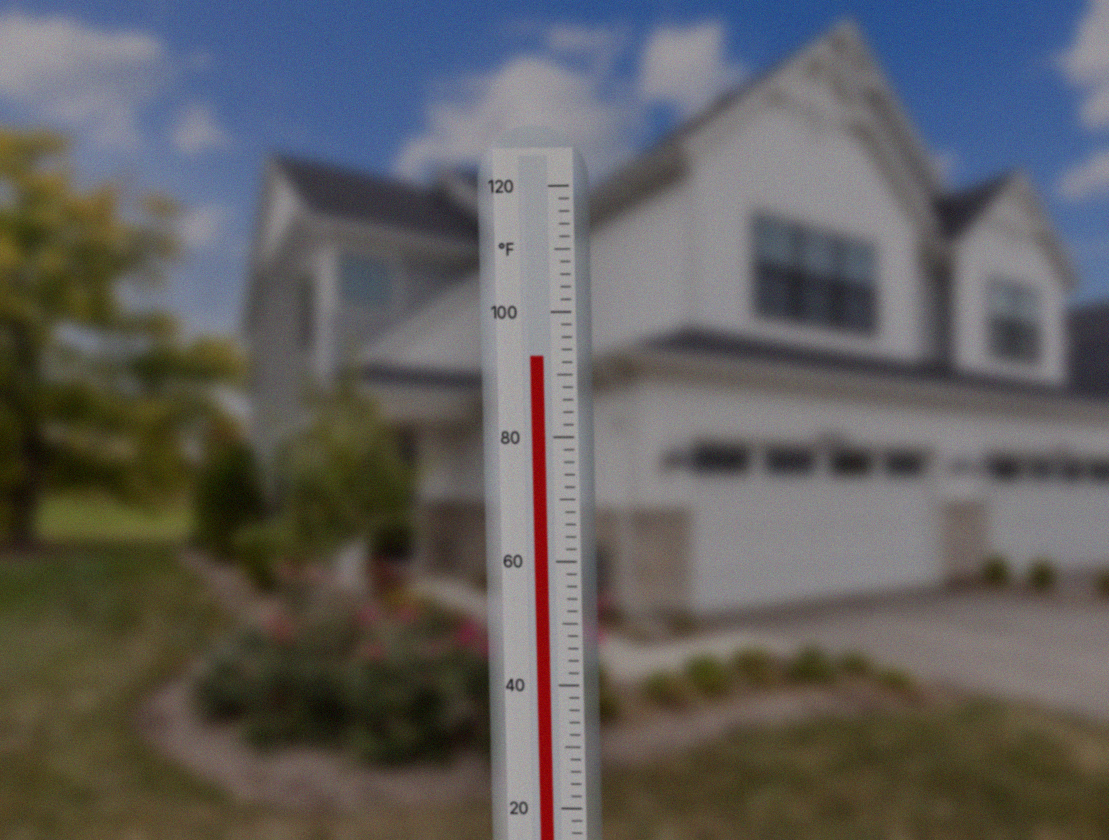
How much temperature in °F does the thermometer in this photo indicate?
93 °F
